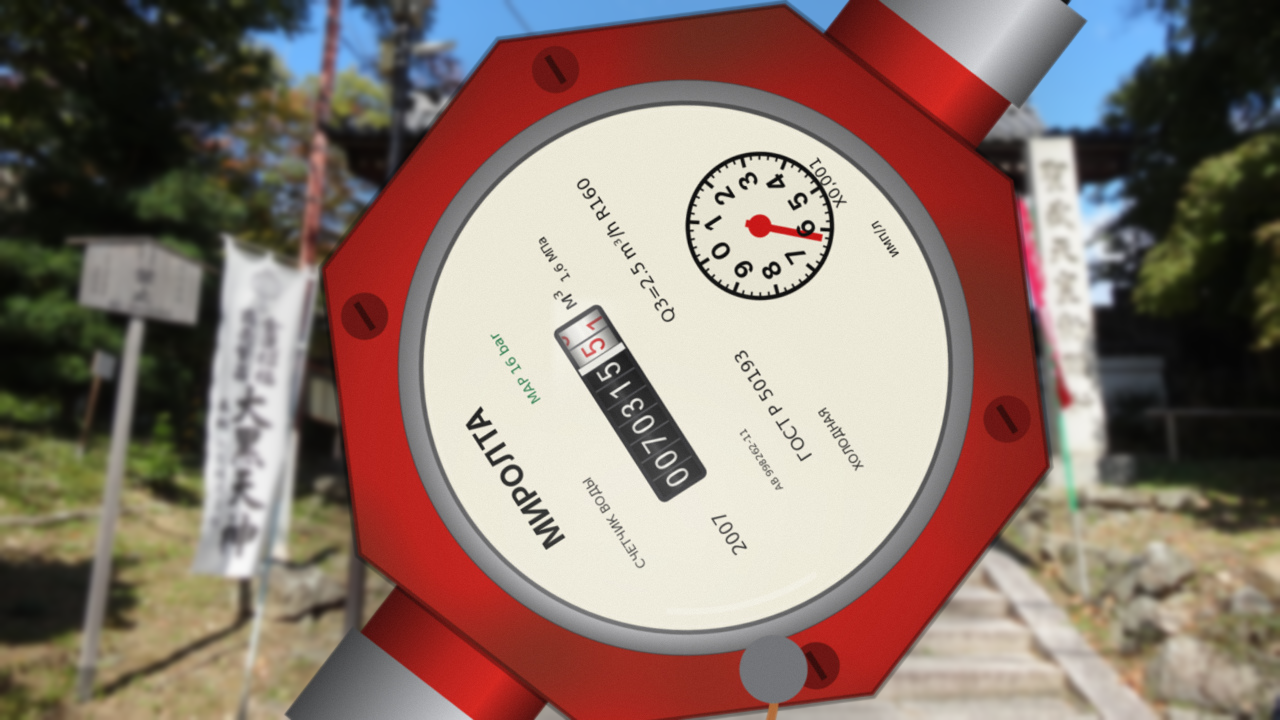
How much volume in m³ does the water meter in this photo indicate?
70315.506 m³
